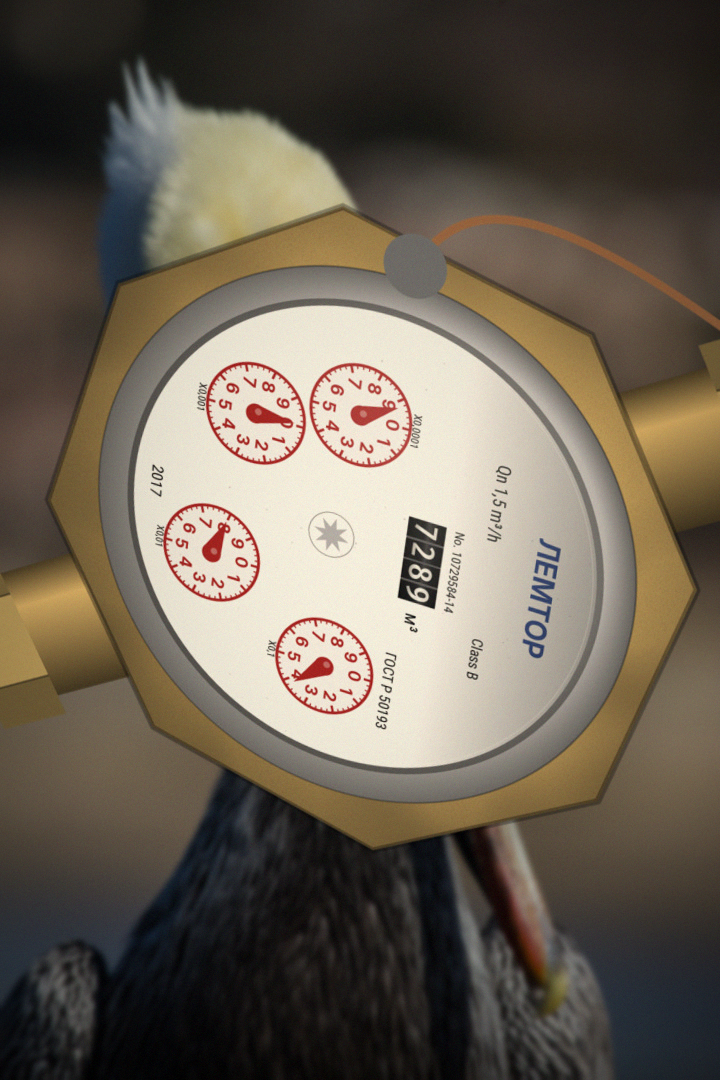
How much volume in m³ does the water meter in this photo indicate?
7289.3799 m³
